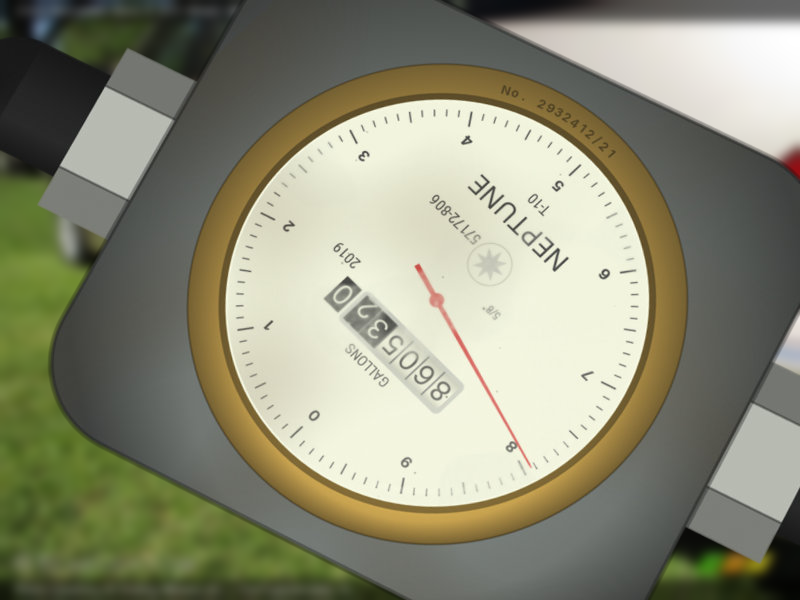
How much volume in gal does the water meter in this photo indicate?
8605317.9 gal
